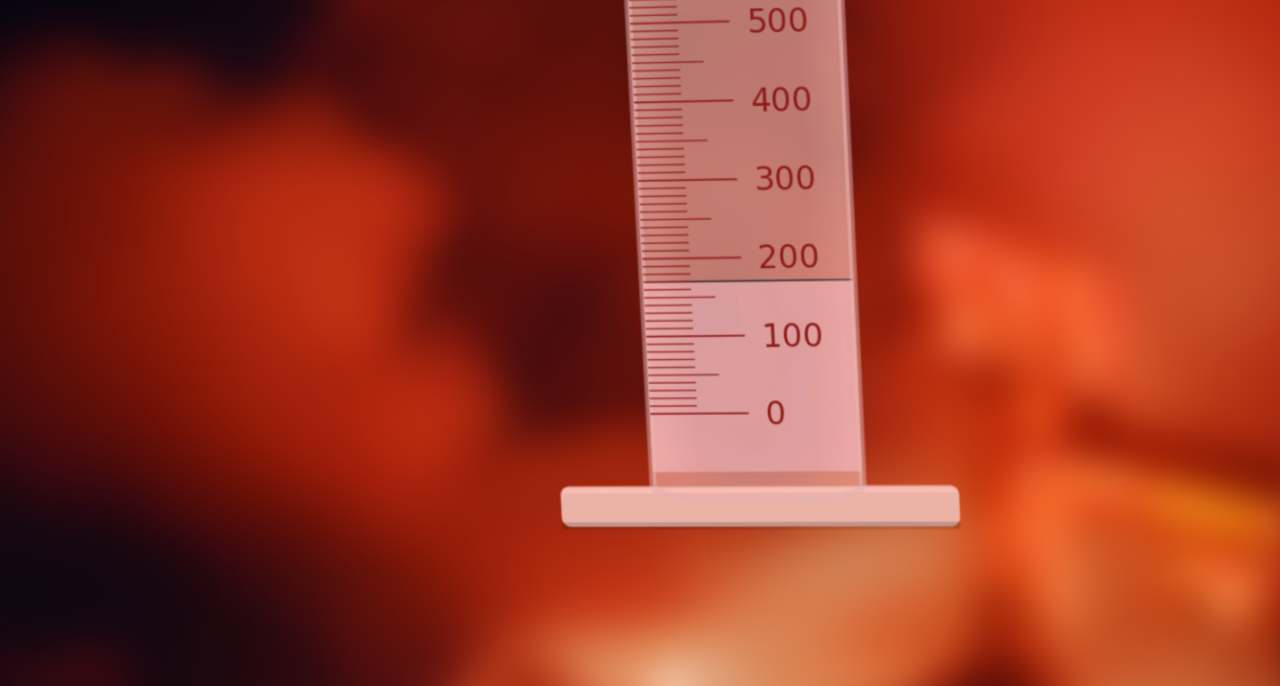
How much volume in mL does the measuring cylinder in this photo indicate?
170 mL
